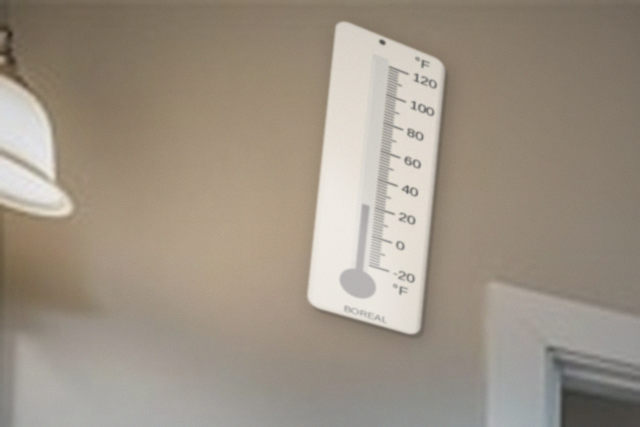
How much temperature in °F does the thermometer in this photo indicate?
20 °F
